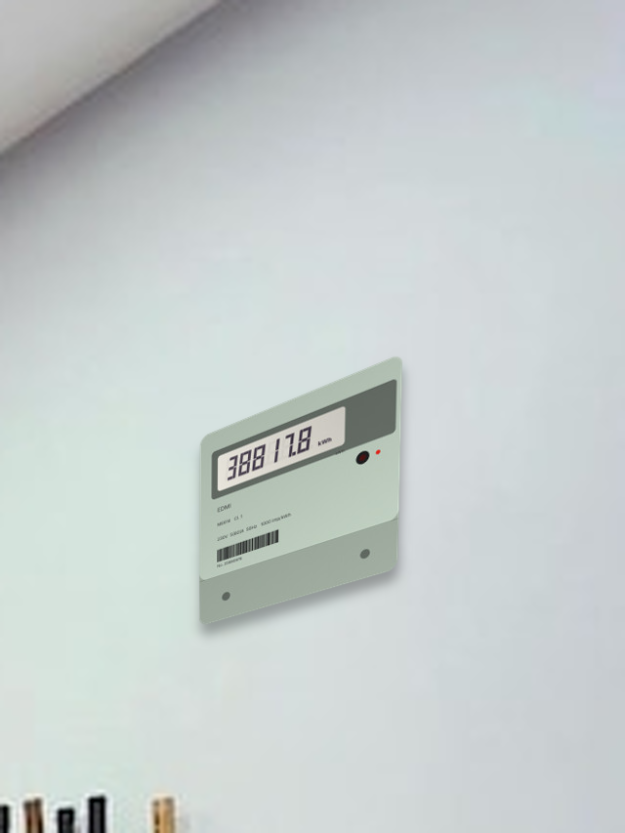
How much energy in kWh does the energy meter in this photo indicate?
38817.8 kWh
